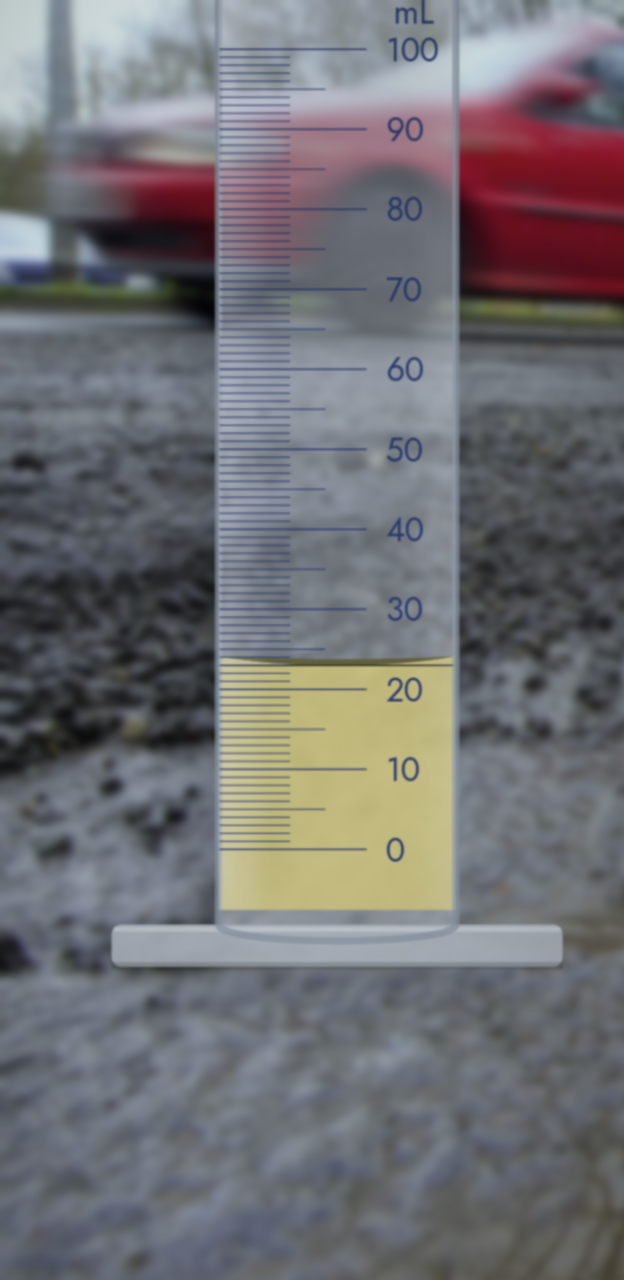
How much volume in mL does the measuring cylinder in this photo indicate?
23 mL
